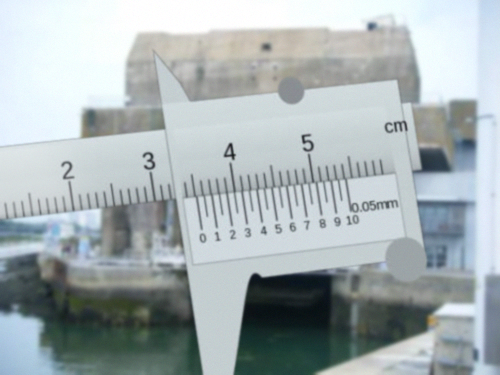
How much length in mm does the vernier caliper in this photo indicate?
35.2 mm
